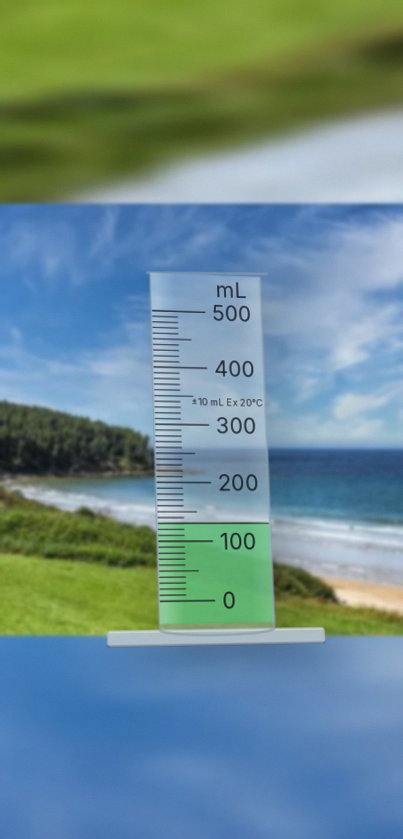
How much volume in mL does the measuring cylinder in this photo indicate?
130 mL
